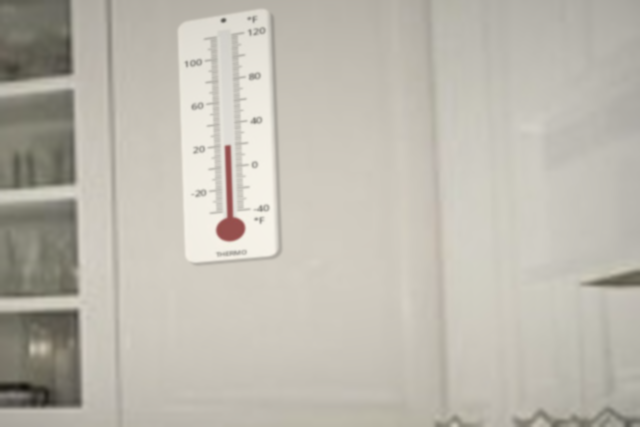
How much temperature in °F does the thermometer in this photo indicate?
20 °F
